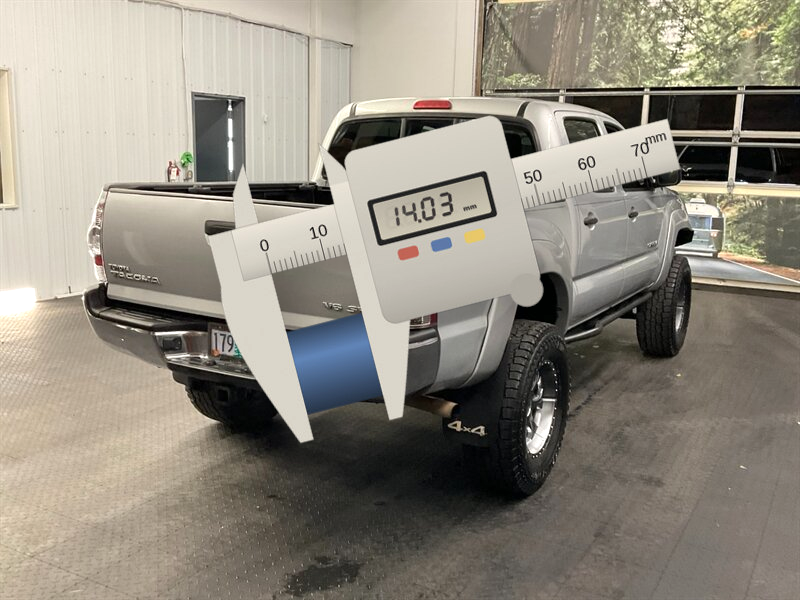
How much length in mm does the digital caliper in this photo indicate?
14.03 mm
